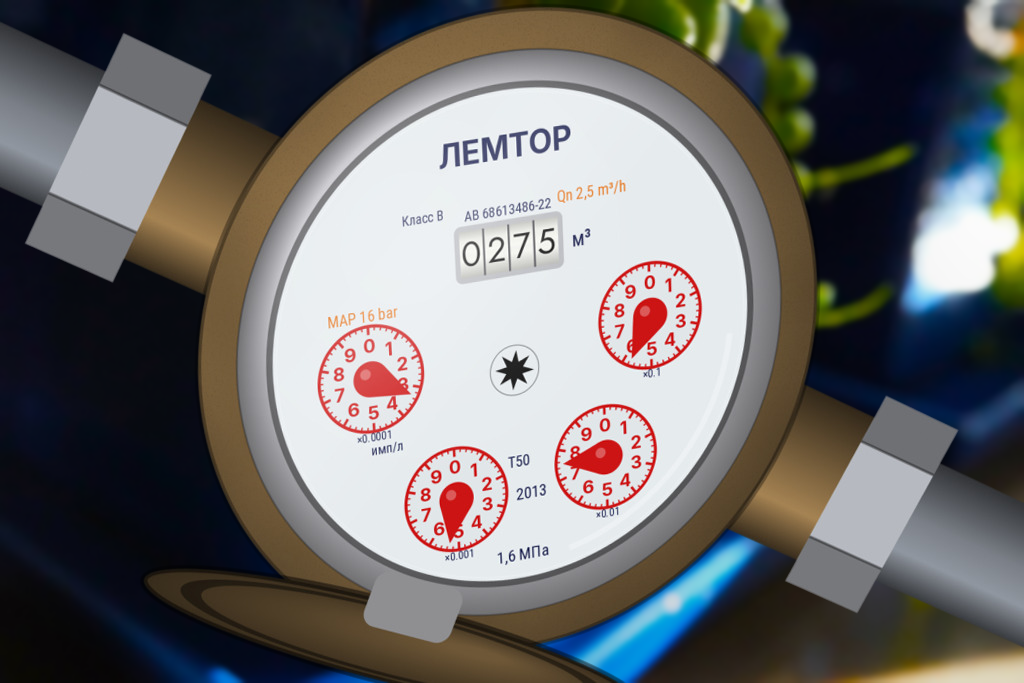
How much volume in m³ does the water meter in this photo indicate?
275.5753 m³
